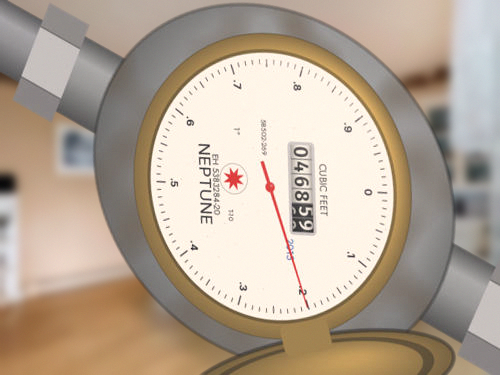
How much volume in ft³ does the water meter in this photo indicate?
46859.20 ft³
